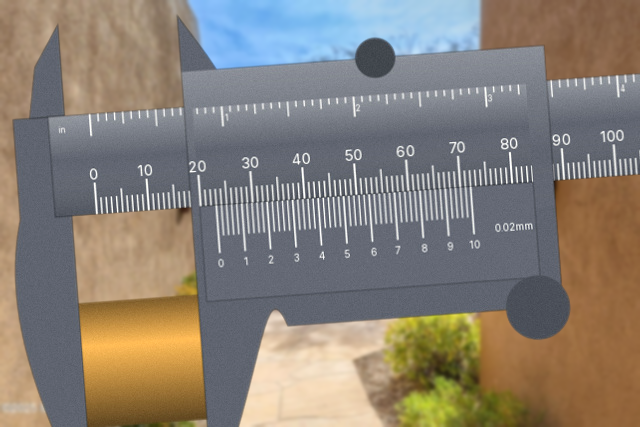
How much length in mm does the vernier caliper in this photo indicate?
23.0 mm
